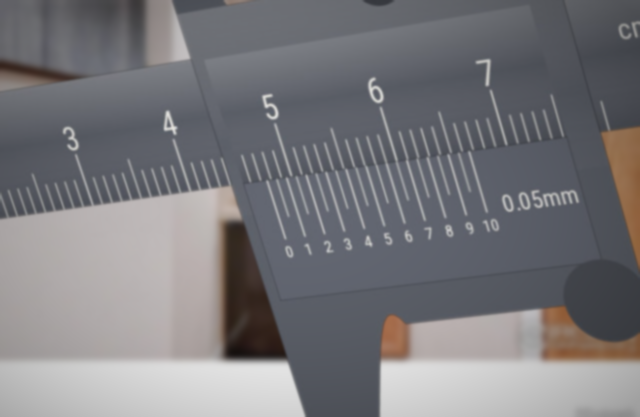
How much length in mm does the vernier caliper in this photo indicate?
47.6 mm
